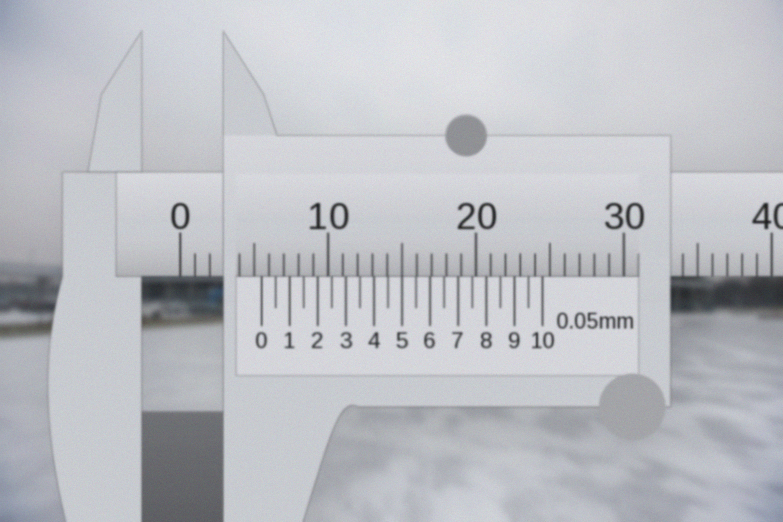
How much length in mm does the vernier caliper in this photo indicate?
5.5 mm
